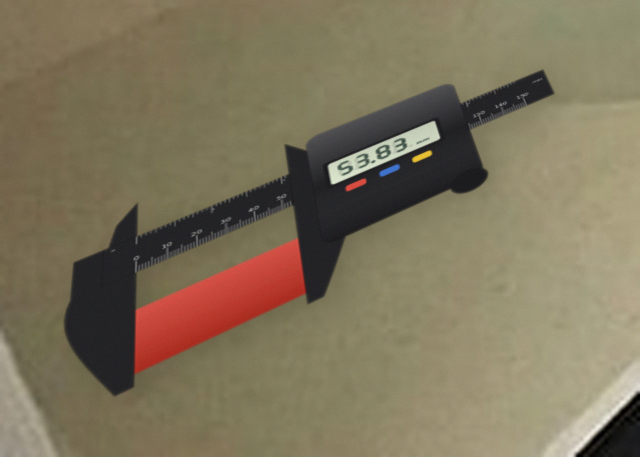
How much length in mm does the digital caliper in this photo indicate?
53.83 mm
